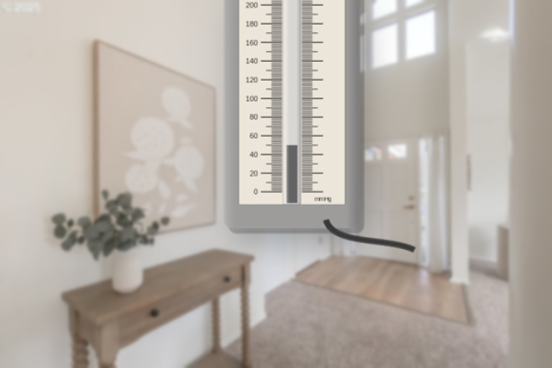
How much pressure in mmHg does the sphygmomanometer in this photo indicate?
50 mmHg
